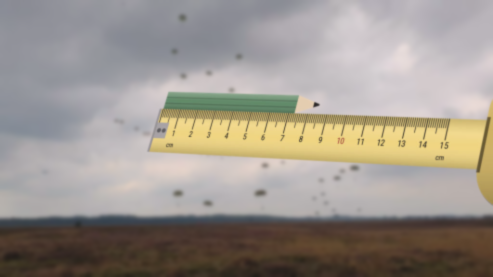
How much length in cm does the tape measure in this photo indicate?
8.5 cm
